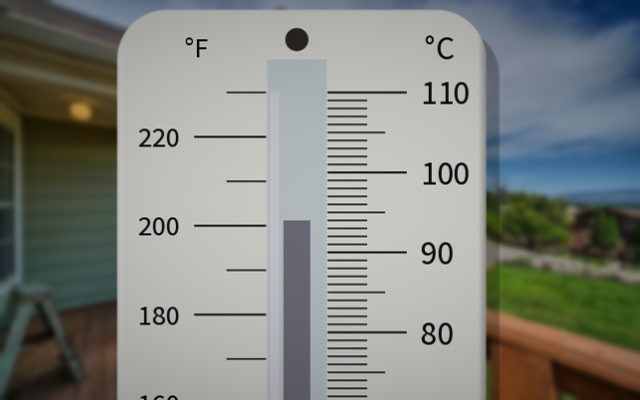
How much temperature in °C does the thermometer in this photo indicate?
94 °C
